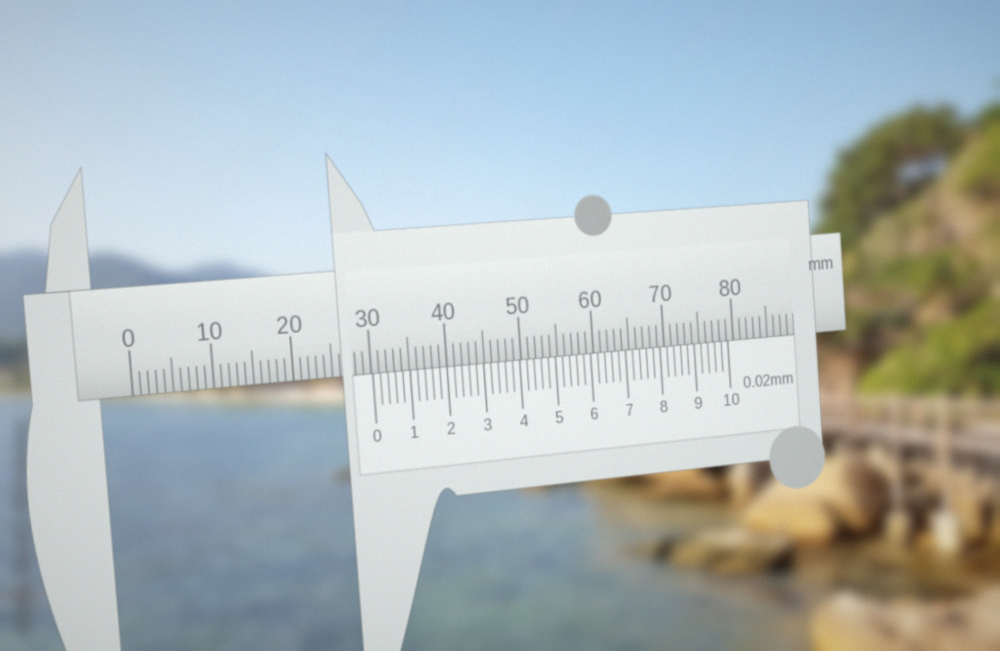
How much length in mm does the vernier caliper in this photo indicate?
30.2 mm
